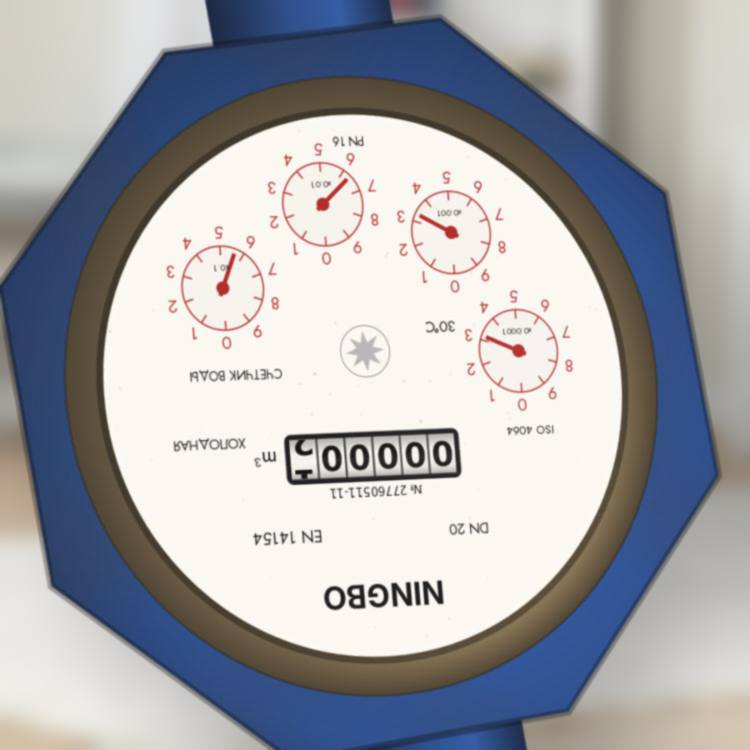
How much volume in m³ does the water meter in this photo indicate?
1.5633 m³
